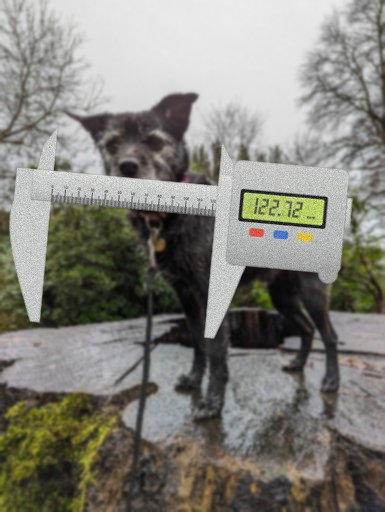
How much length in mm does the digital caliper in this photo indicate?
122.72 mm
